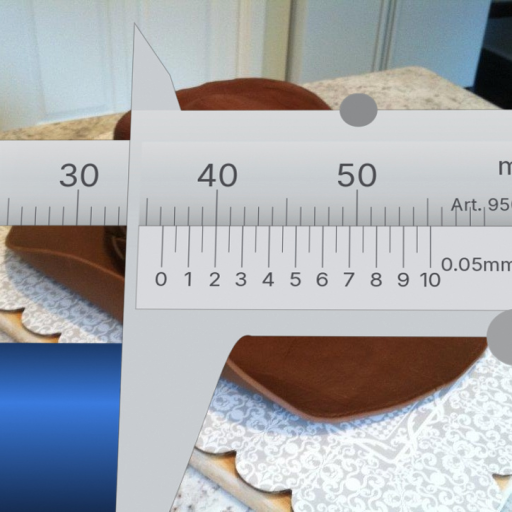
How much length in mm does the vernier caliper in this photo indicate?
36.2 mm
